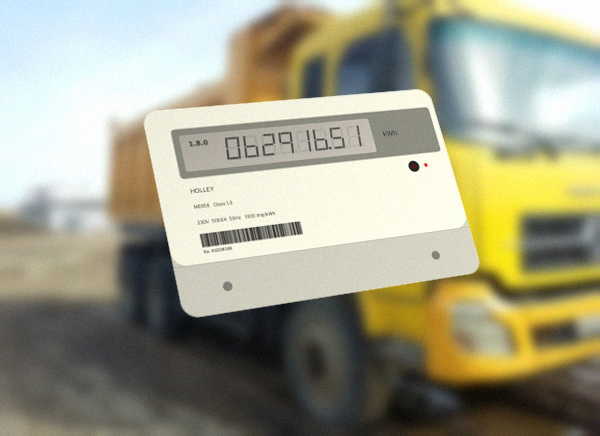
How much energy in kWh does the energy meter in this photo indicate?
62916.51 kWh
